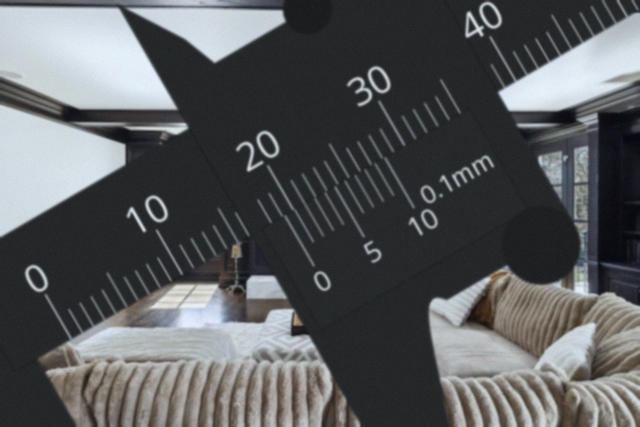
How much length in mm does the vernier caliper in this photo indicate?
19.2 mm
